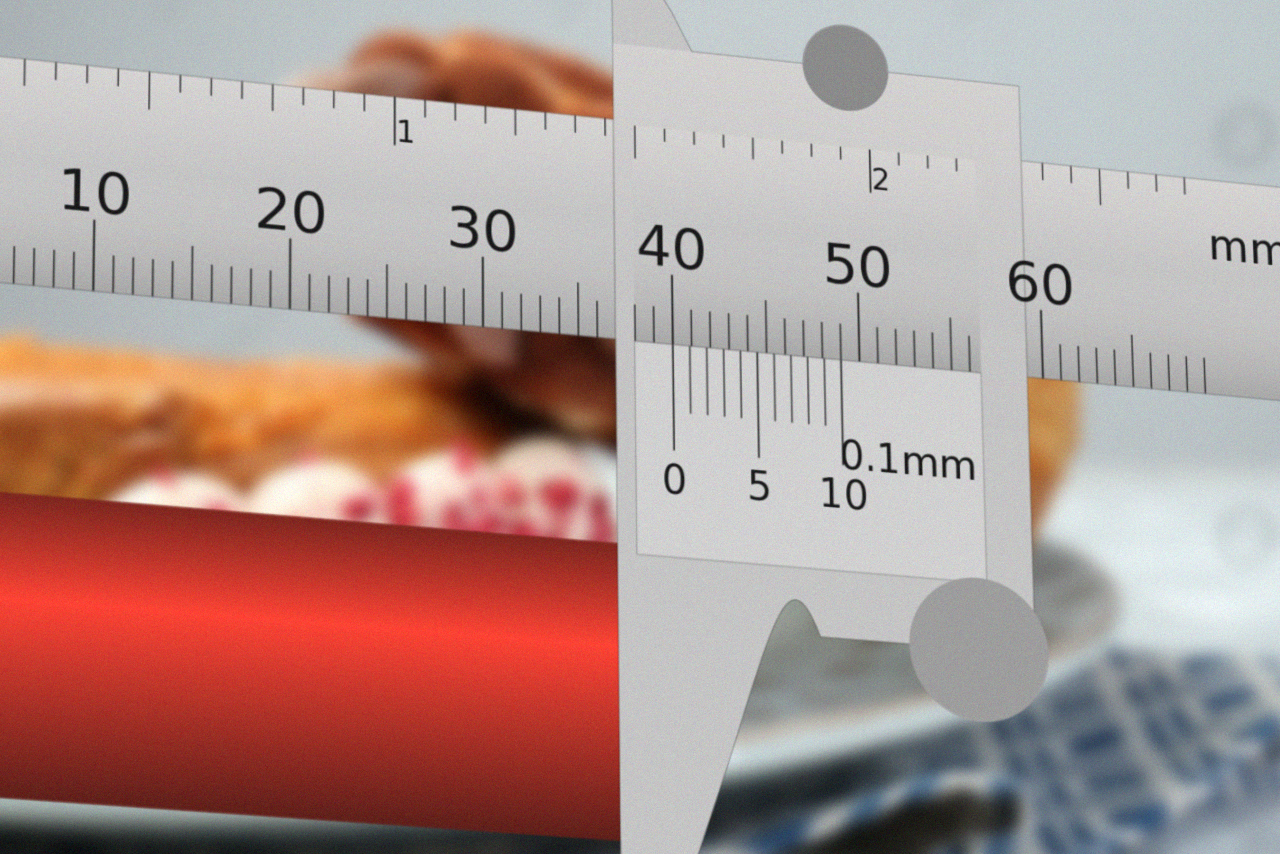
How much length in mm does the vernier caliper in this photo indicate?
40.0 mm
